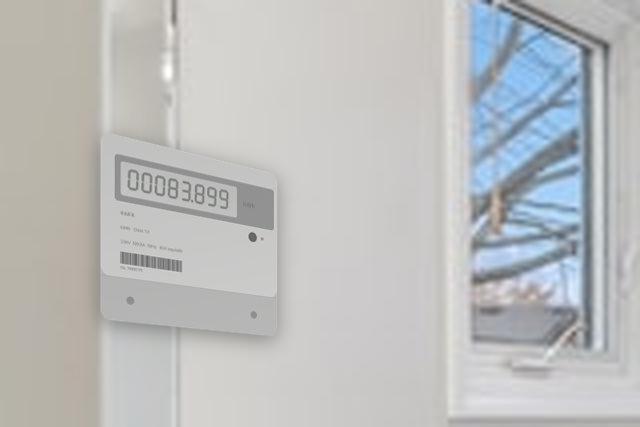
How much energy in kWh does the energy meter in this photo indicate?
83.899 kWh
